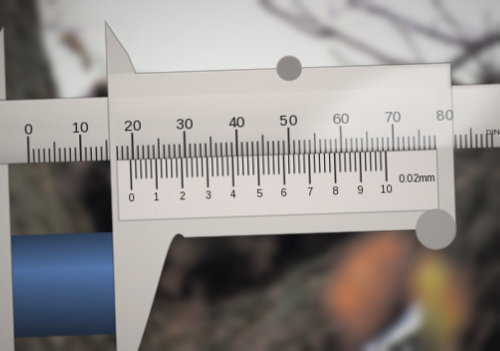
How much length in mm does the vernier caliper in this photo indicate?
19.5 mm
